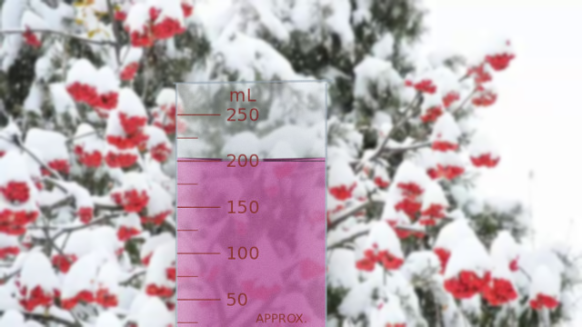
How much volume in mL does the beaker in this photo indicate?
200 mL
